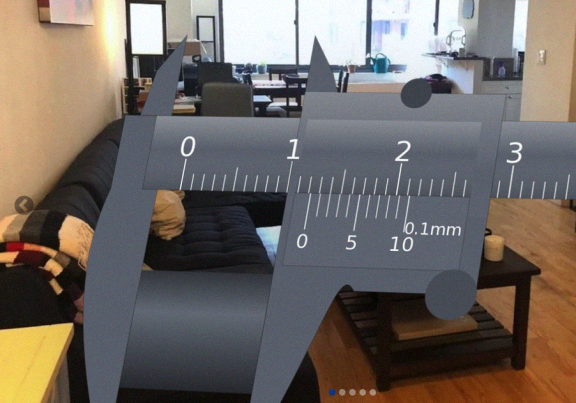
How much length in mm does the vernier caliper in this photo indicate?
12.2 mm
